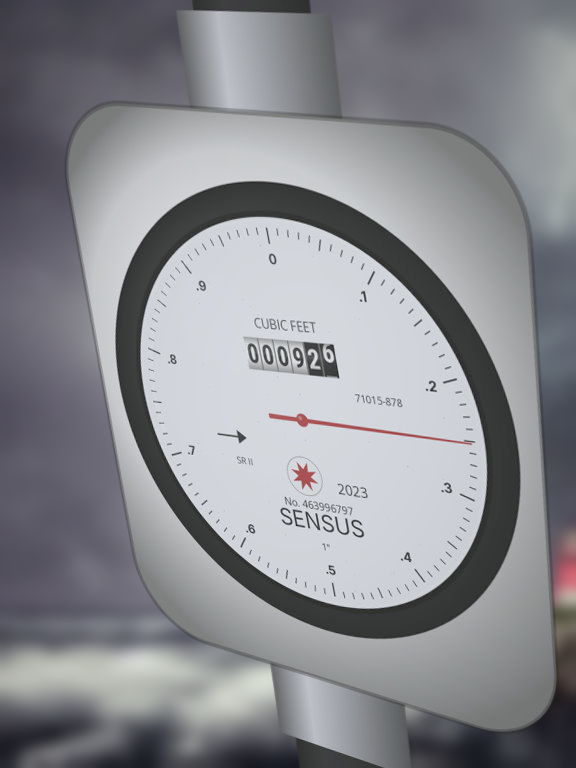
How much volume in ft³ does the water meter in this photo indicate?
926.25 ft³
